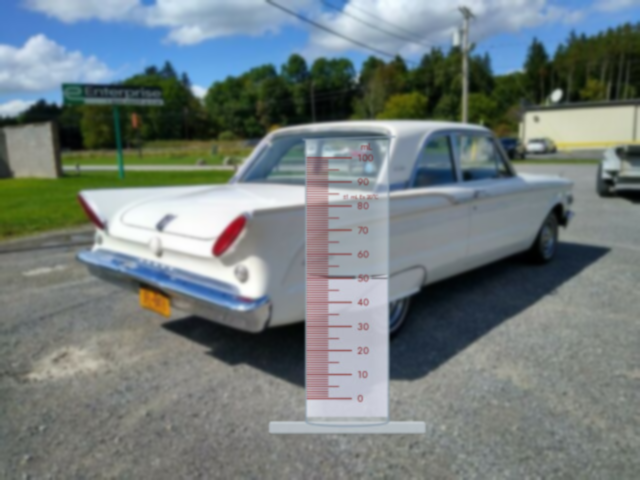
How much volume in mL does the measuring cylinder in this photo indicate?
50 mL
